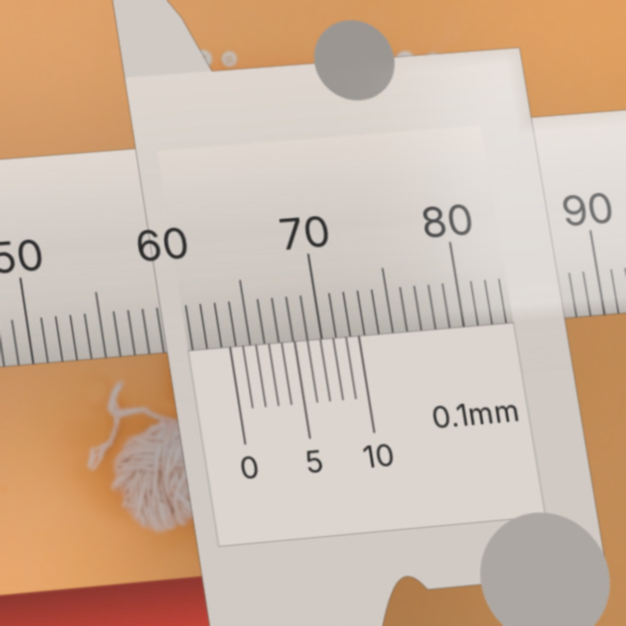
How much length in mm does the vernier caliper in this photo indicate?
63.6 mm
